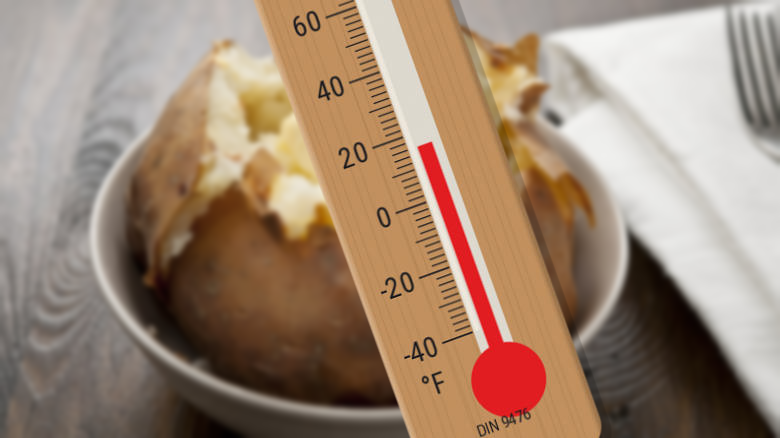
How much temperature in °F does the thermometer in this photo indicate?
16 °F
